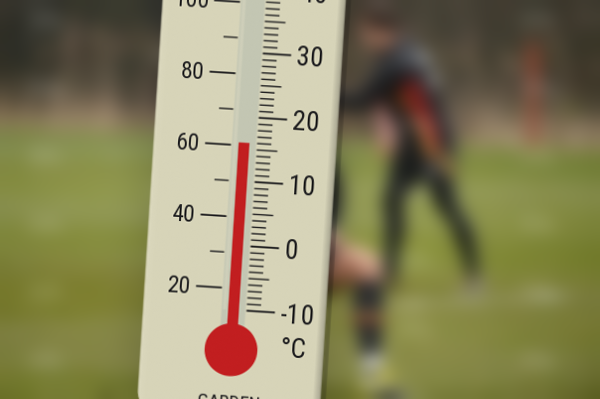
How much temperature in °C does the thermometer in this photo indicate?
16 °C
